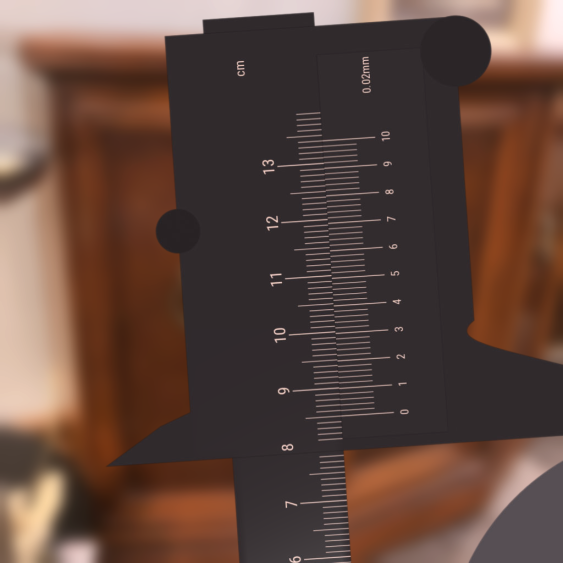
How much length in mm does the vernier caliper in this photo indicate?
85.0 mm
